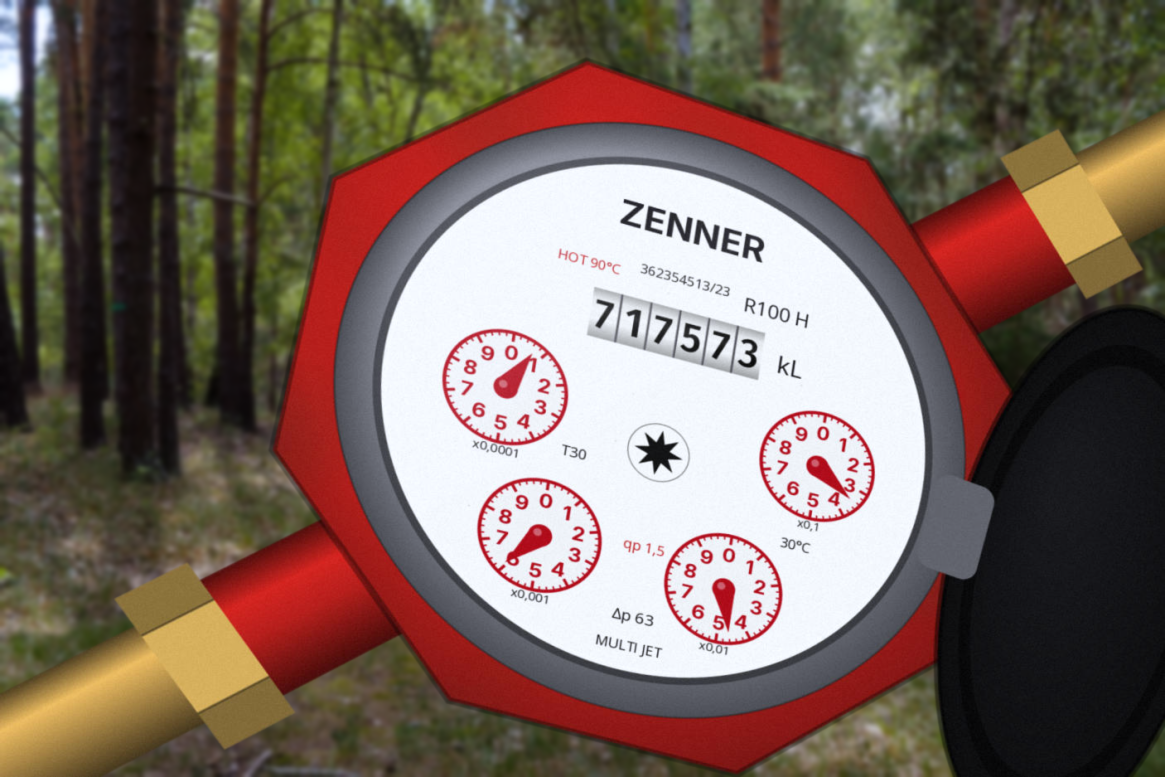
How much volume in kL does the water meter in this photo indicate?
717573.3460 kL
